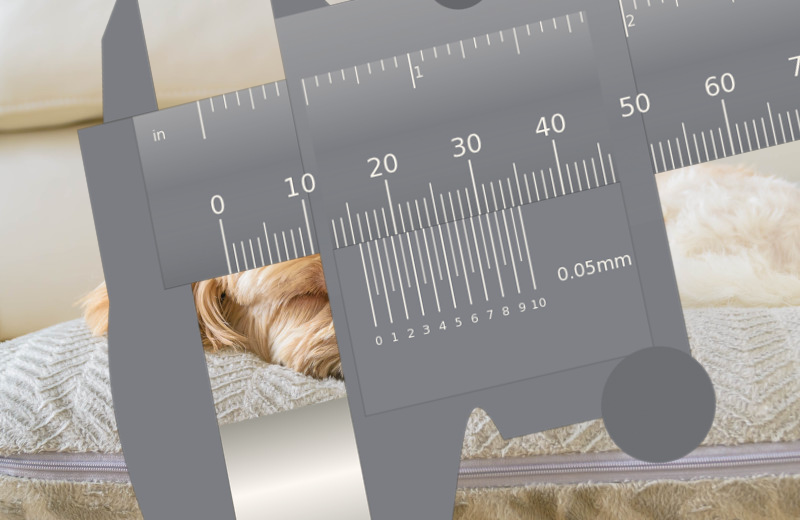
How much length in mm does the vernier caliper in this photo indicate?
15.6 mm
